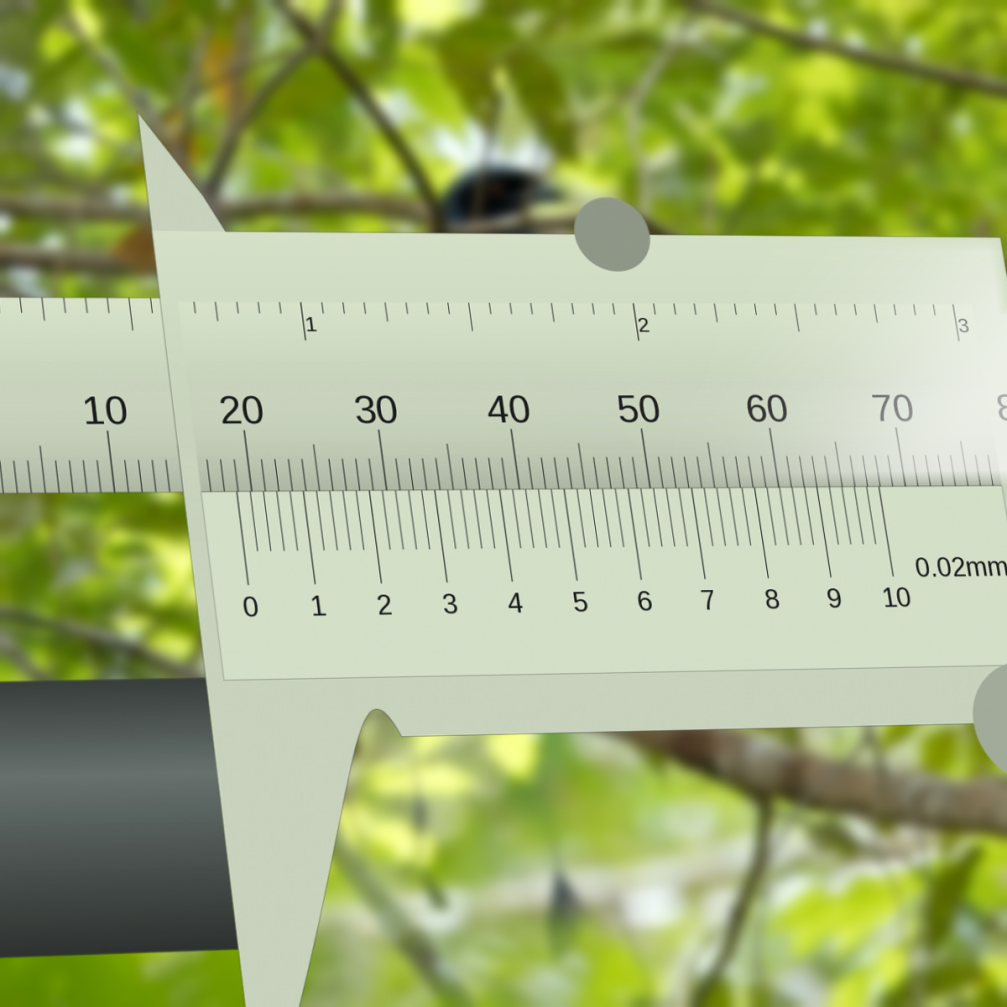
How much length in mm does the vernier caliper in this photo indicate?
18.9 mm
